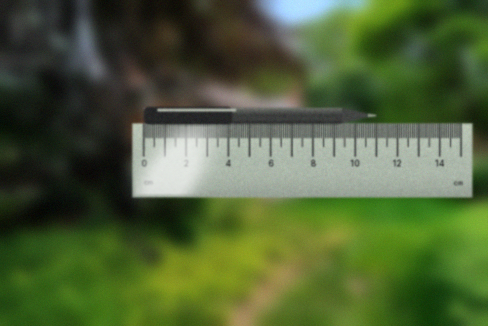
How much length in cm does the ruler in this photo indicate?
11 cm
